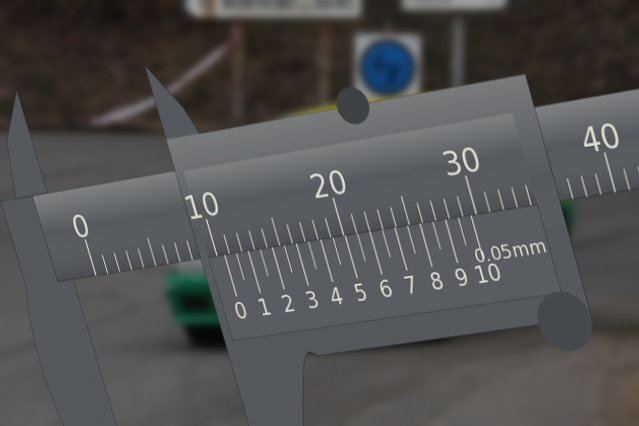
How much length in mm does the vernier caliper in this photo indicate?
10.6 mm
